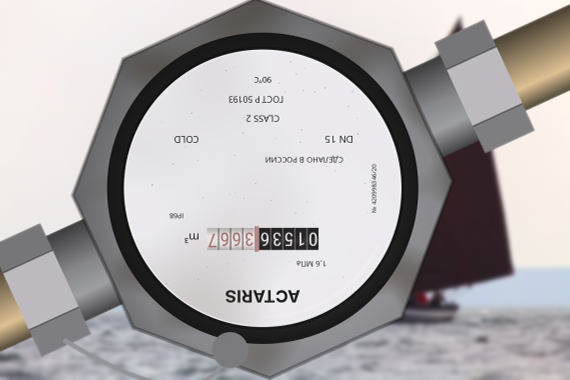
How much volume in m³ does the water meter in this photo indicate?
1536.3667 m³
